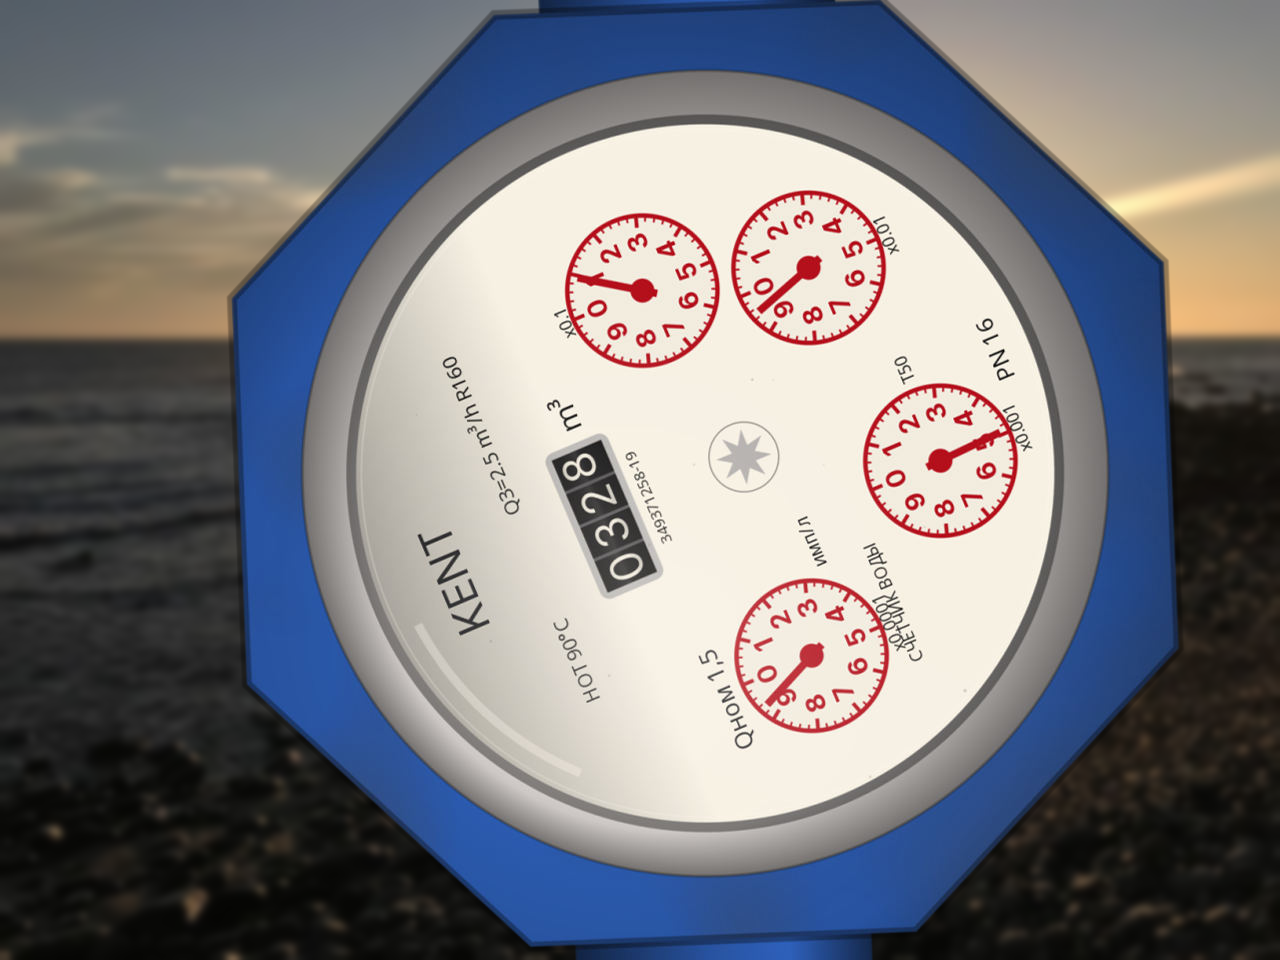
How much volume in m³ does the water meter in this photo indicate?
328.0949 m³
